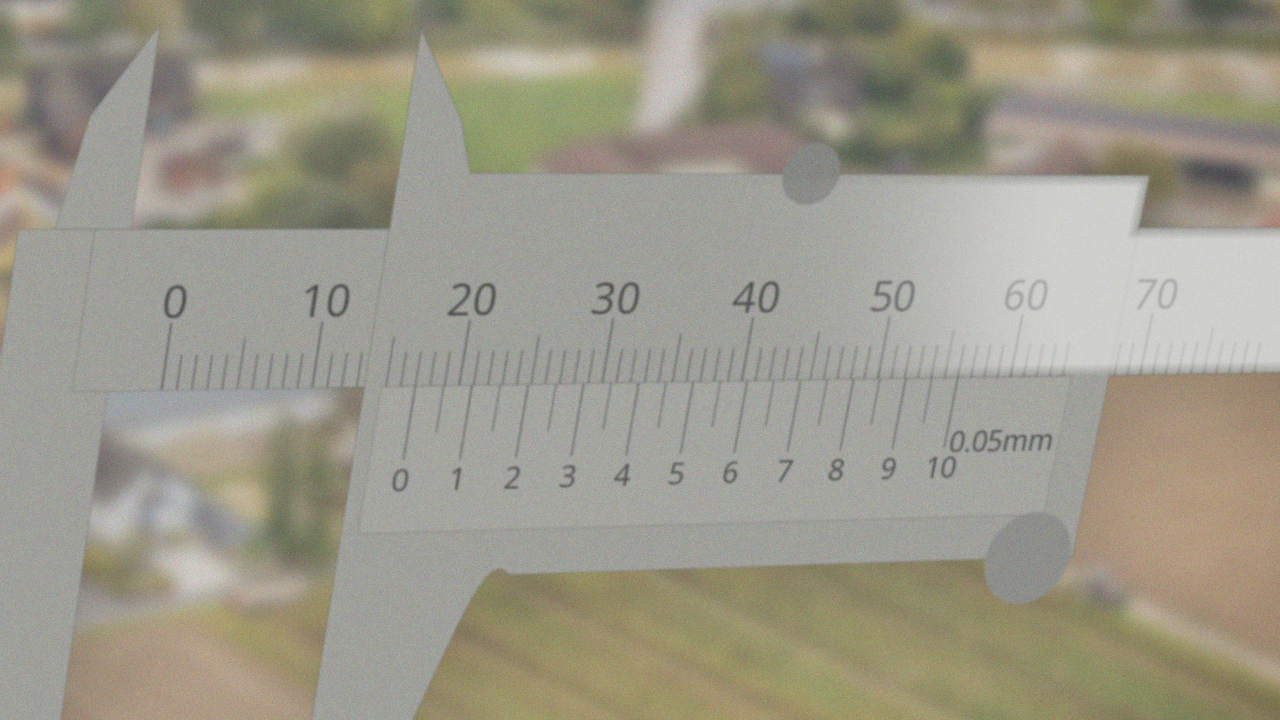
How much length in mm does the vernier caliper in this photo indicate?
17.0 mm
